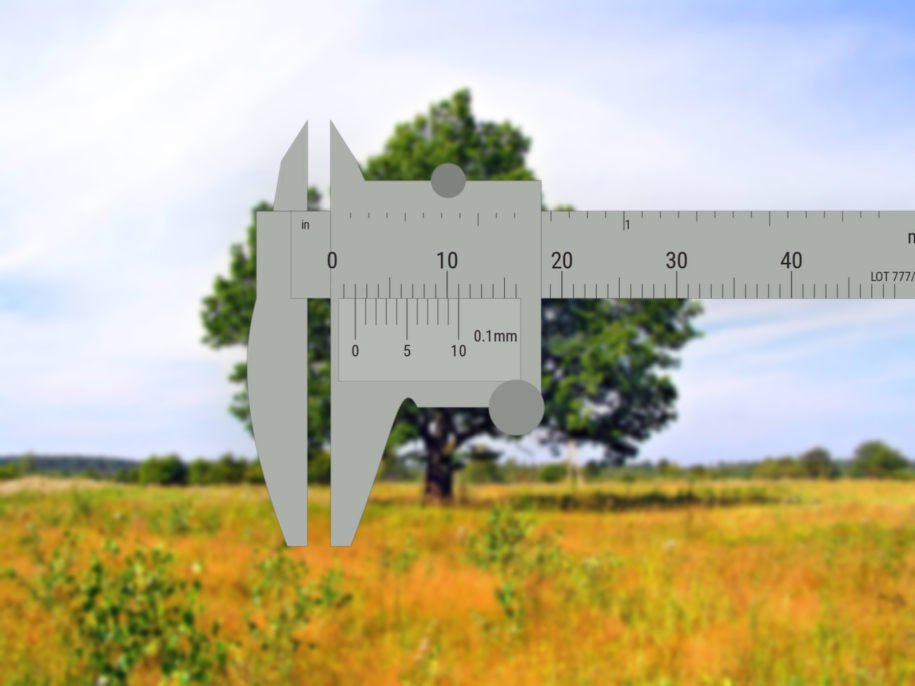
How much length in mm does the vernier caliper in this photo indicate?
2.0 mm
